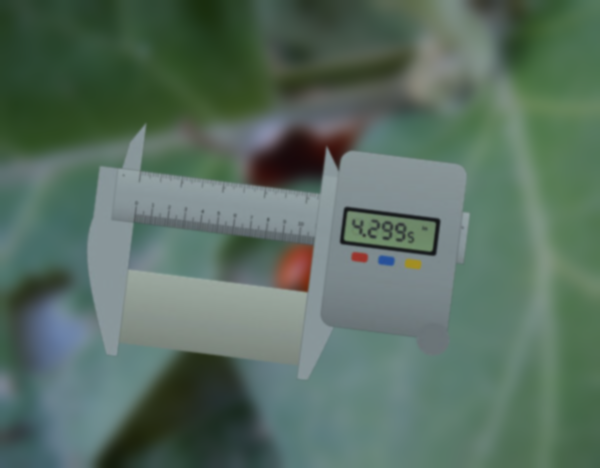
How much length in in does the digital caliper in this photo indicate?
4.2995 in
